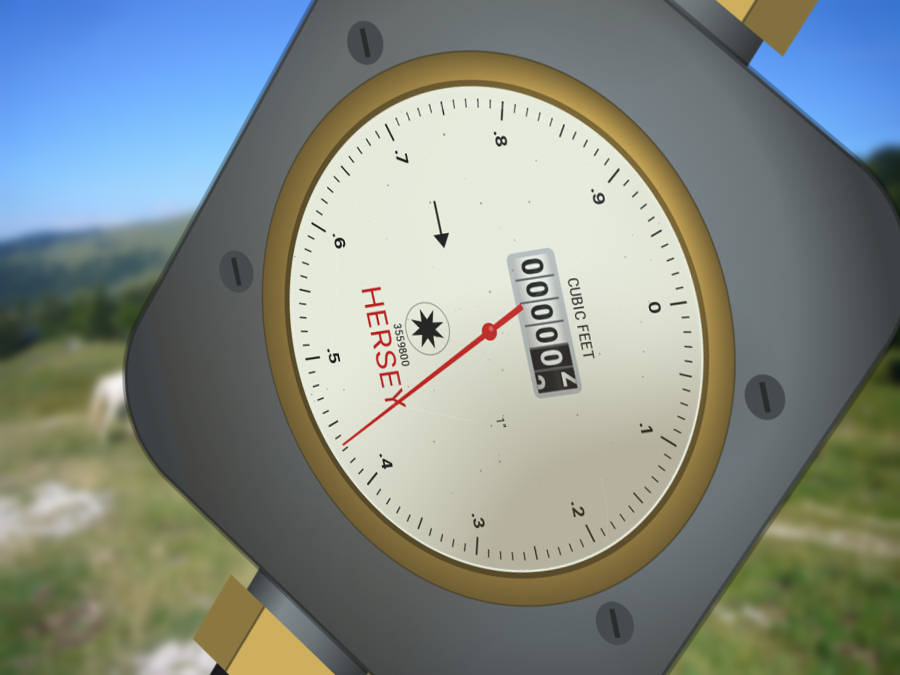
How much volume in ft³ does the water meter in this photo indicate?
2.43 ft³
